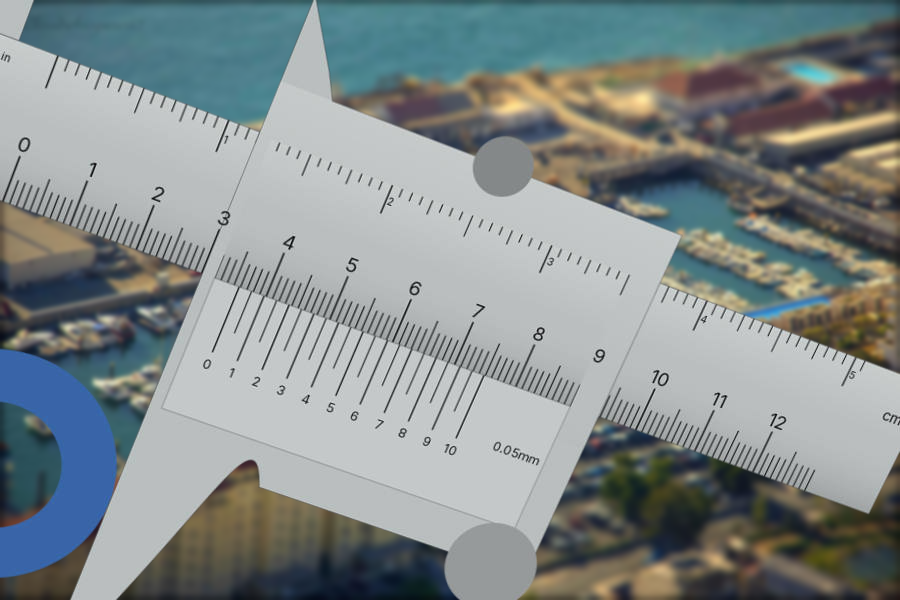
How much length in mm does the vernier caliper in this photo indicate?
35.8 mm
